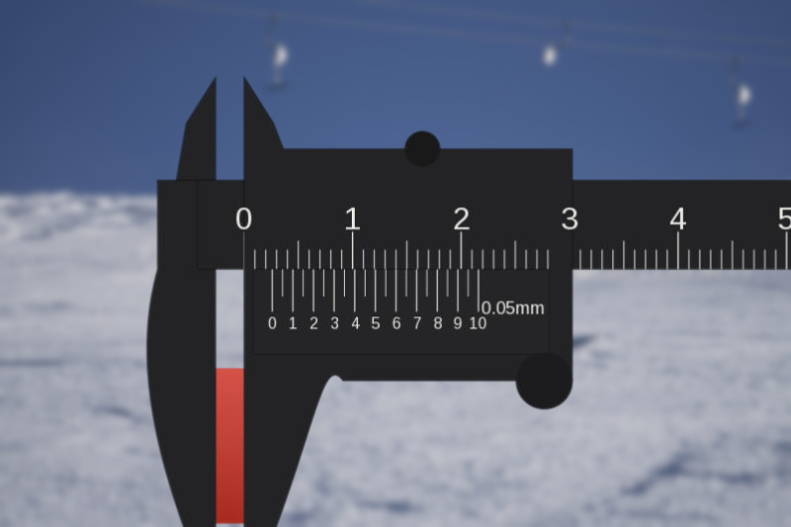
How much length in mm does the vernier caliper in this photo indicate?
2.6 mm
